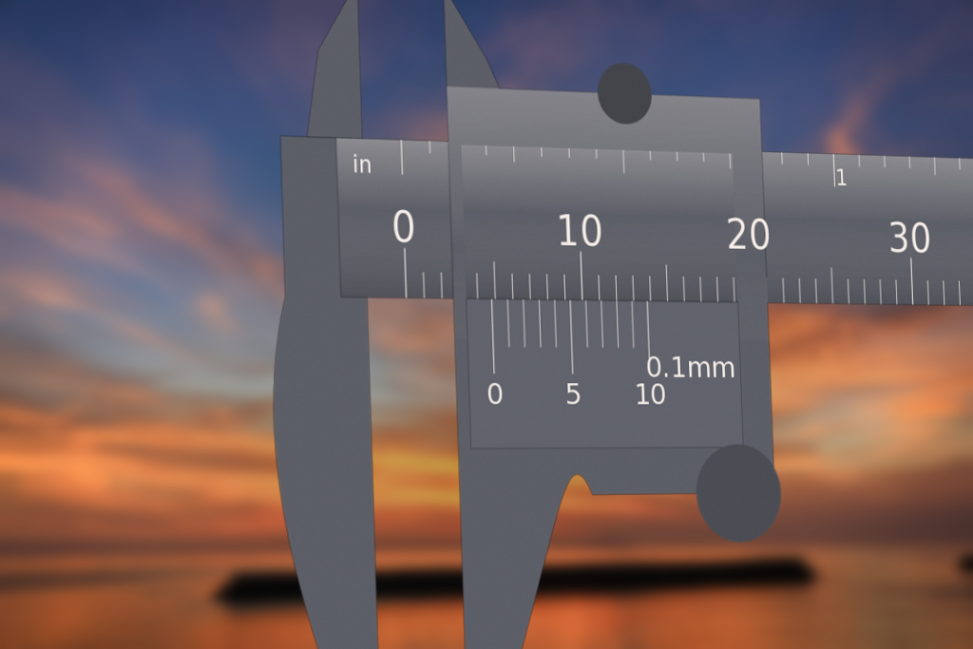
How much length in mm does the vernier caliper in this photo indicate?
4.8 mm
